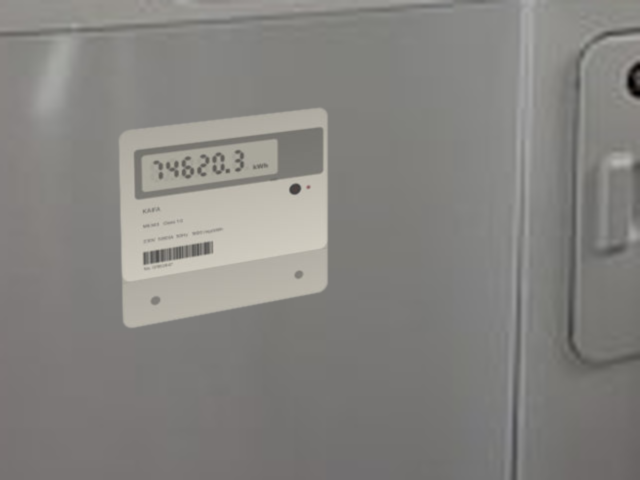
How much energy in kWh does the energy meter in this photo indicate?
74620.3 kWh
